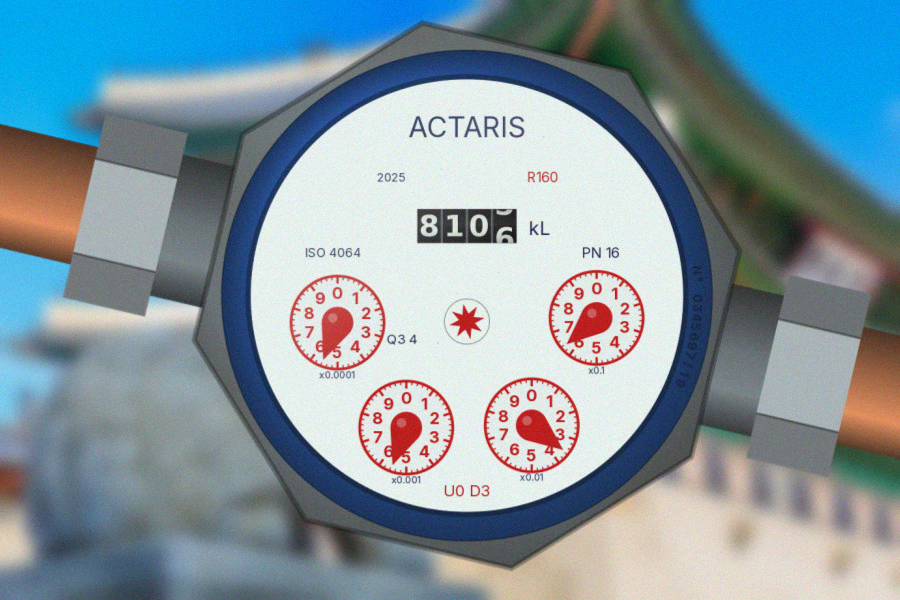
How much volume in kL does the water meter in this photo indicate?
8105.6355 kL
